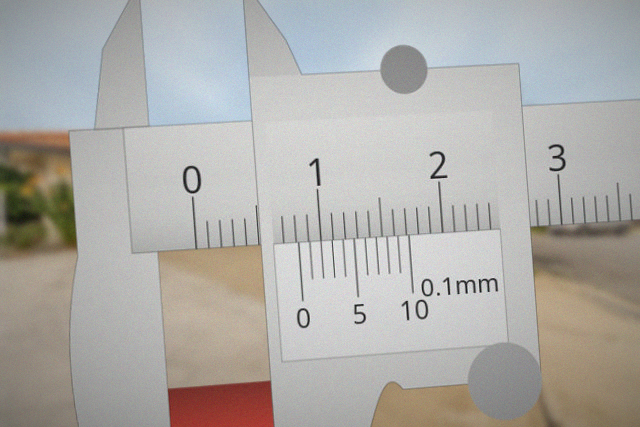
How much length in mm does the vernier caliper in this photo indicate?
8.2 mm
